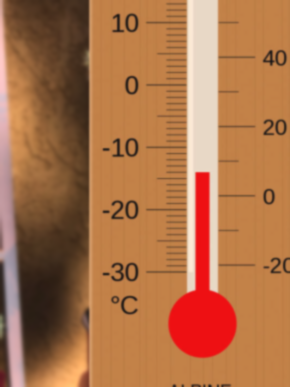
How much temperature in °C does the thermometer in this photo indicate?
-14 °C
